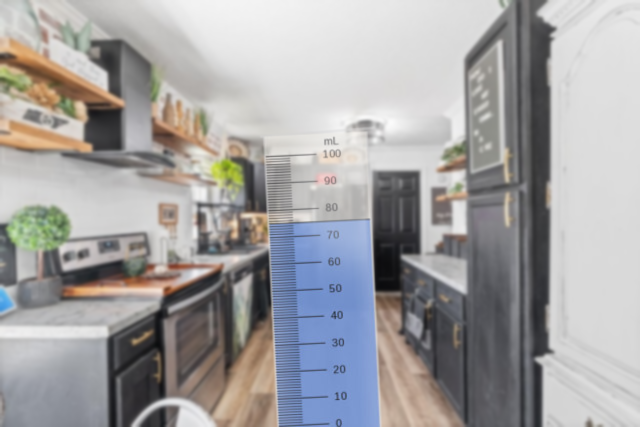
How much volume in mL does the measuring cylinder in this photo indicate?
75 mL
